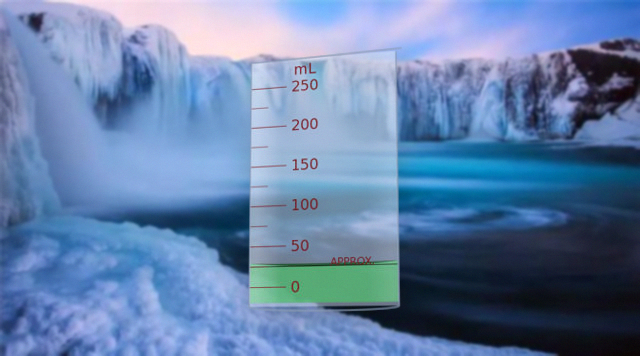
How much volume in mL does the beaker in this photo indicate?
25 mL
